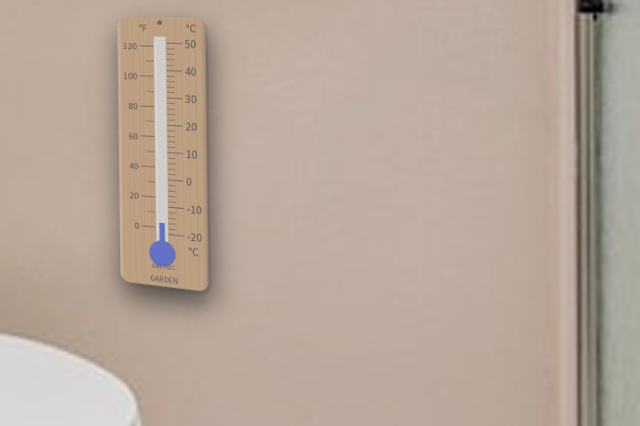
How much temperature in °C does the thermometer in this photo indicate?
-16 °C
